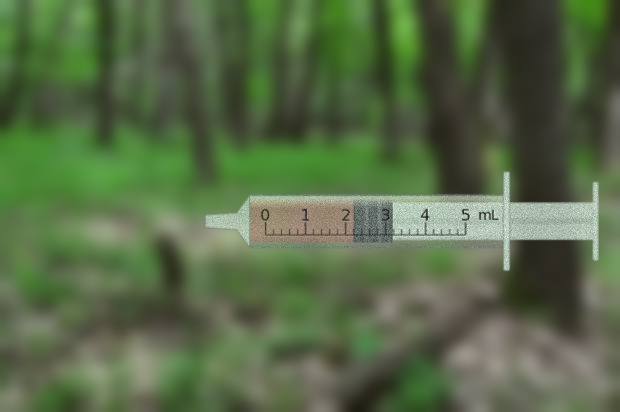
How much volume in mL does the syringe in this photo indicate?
2.2 mL
